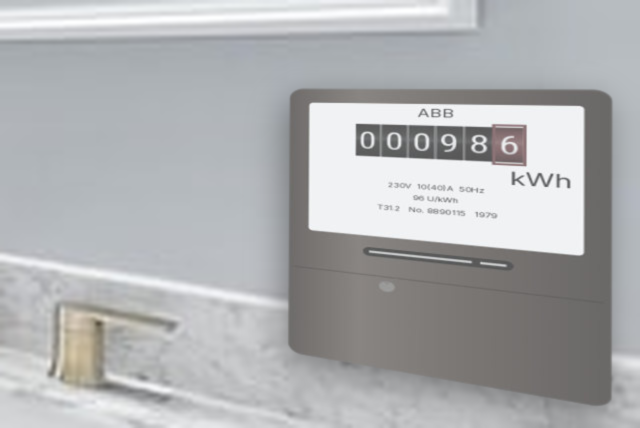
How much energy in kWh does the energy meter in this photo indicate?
98.6 kWh
